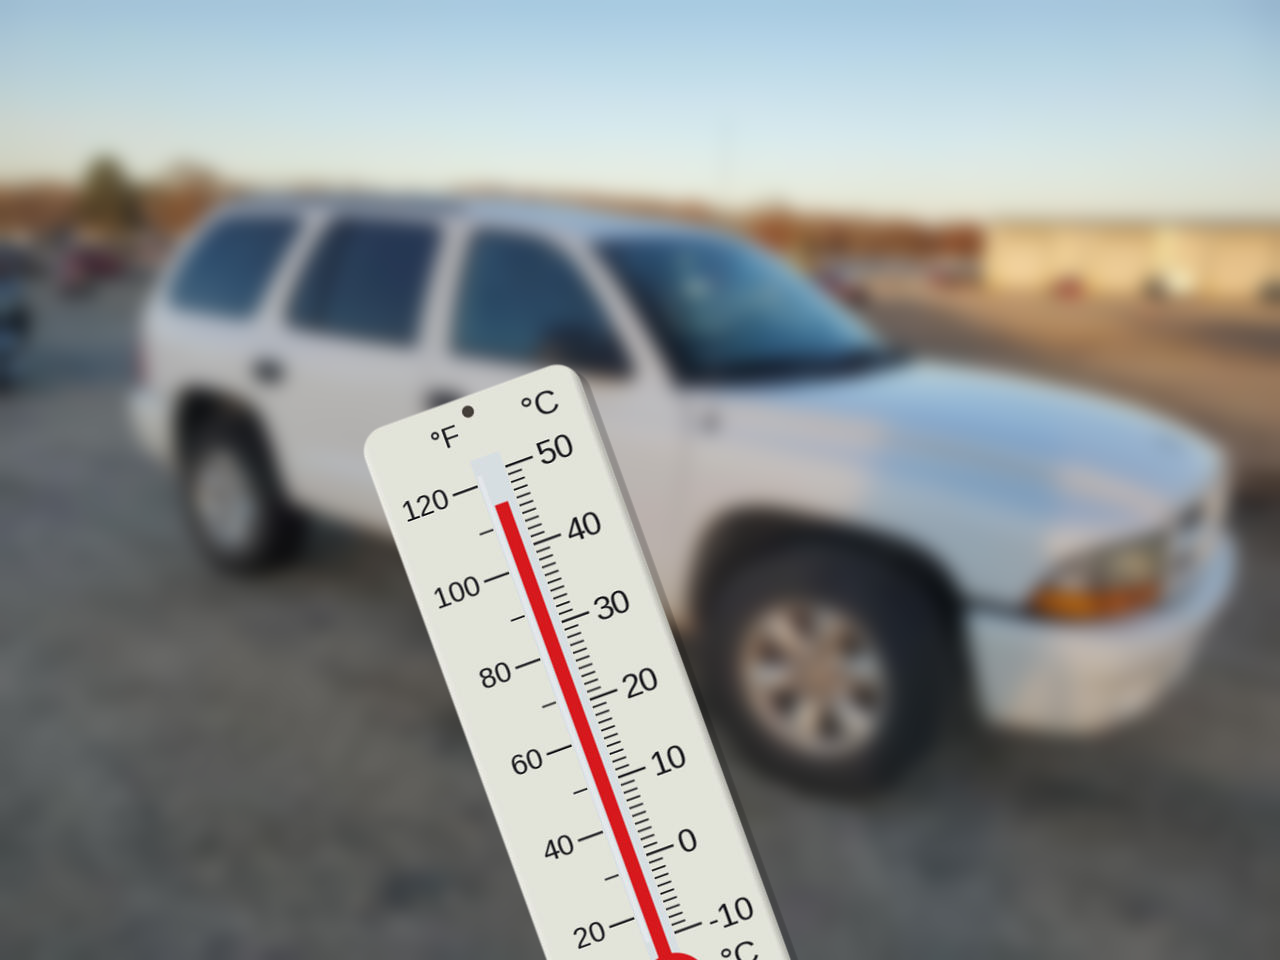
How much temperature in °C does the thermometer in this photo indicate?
46 °C
